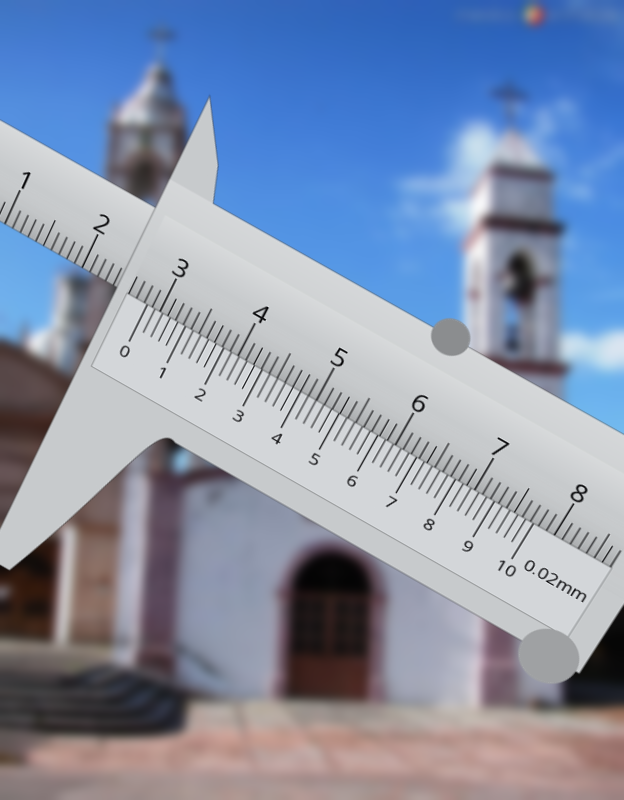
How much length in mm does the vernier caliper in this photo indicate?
28.4 mm
